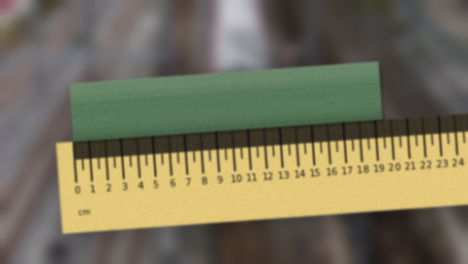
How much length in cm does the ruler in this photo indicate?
19.5 cm
